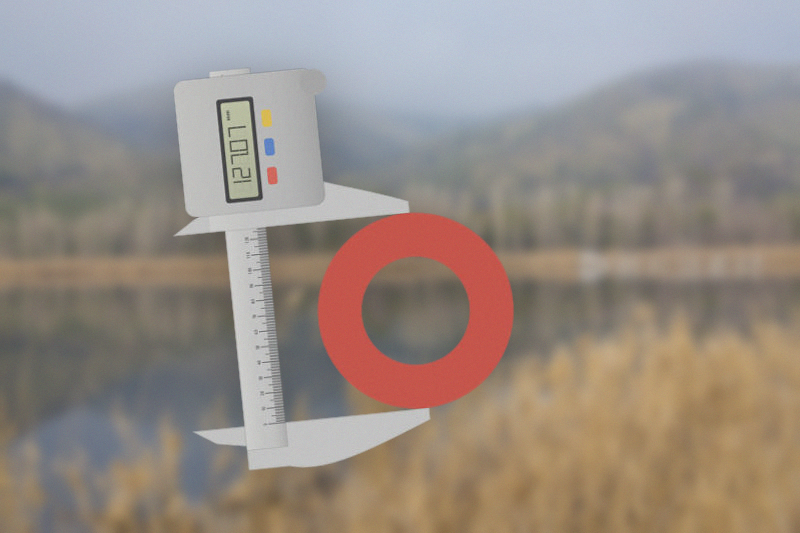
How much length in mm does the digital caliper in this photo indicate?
127.07 mm
